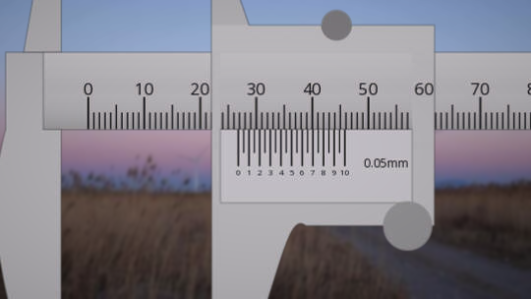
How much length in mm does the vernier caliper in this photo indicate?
26.8 mm
